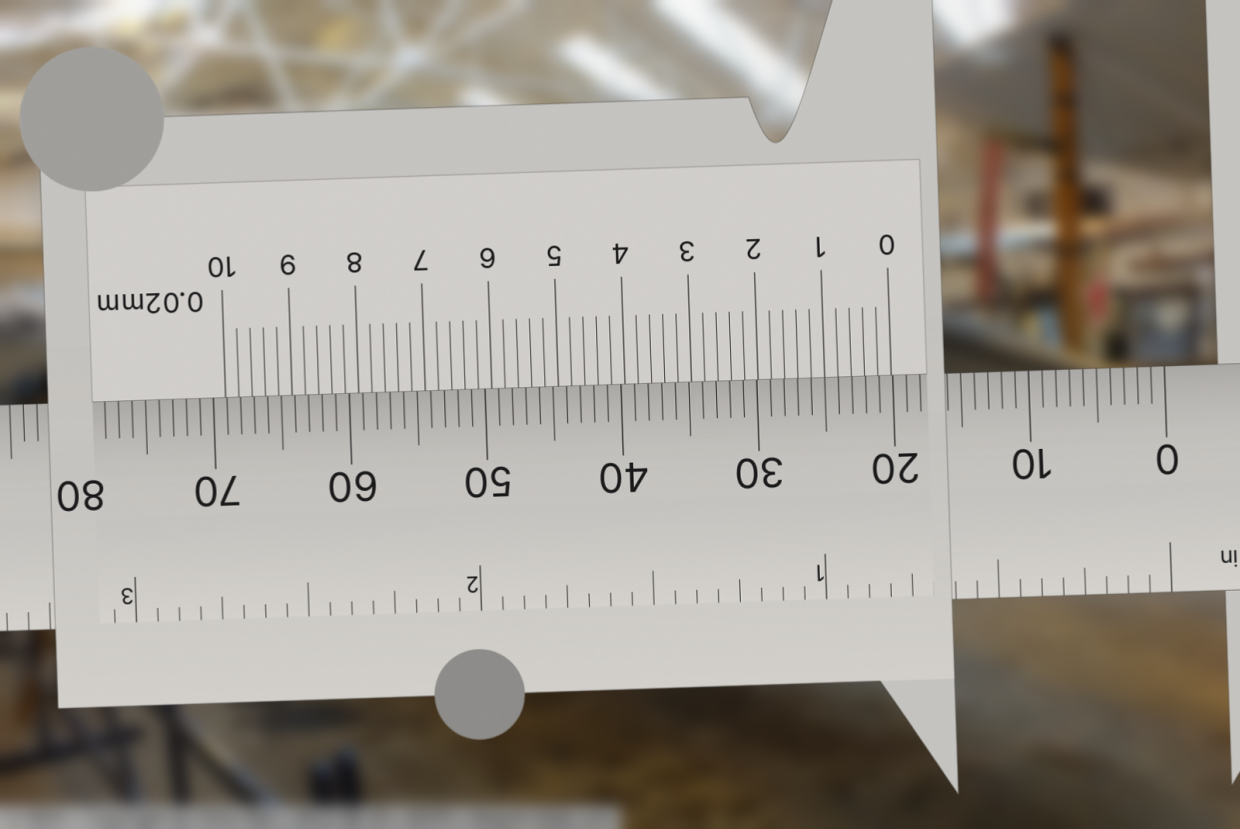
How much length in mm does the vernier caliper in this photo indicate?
20.1 mm
